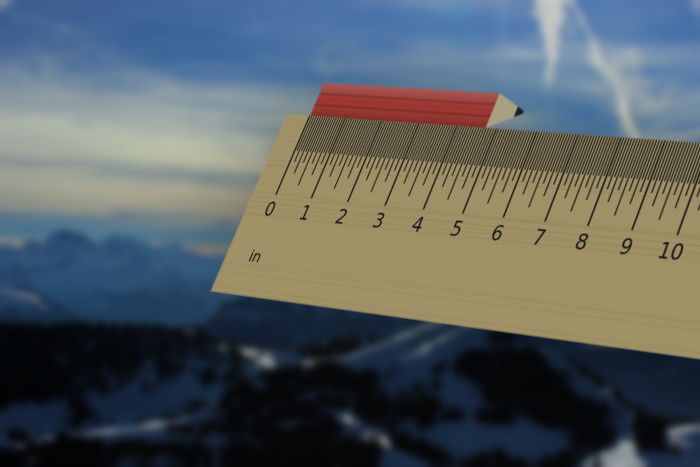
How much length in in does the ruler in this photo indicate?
5.5 in
